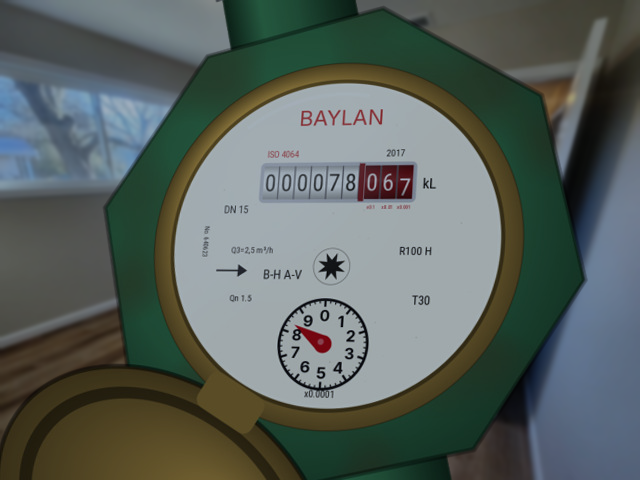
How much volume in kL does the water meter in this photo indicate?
78.0668 kL
